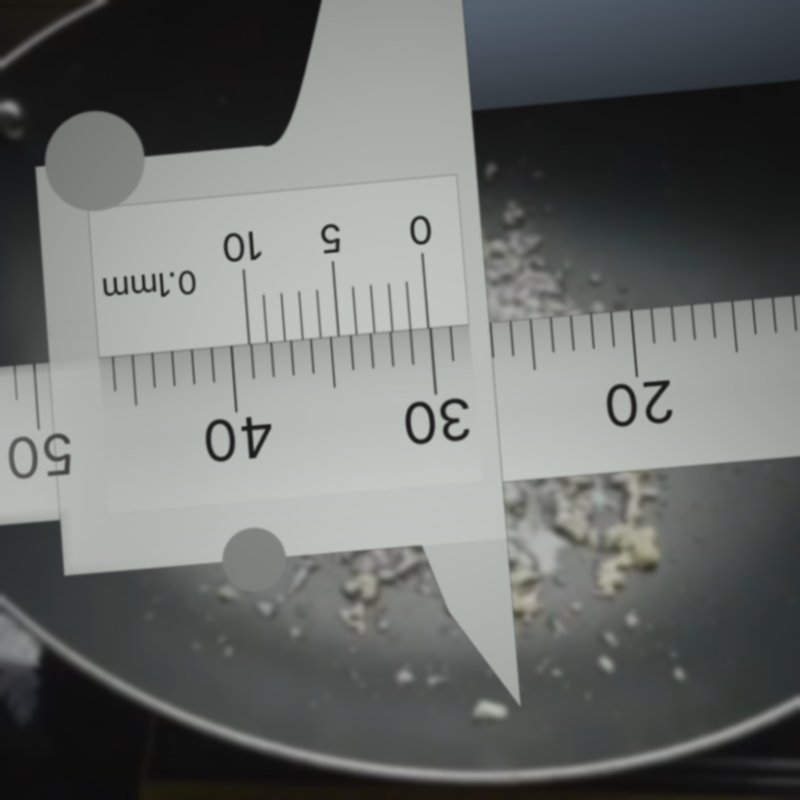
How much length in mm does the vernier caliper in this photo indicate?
30.1 mm
